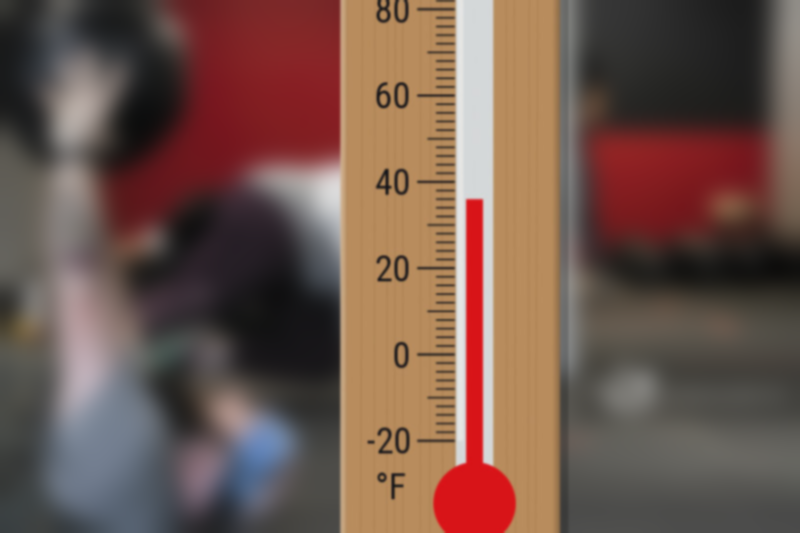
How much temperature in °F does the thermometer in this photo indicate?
36 °F
